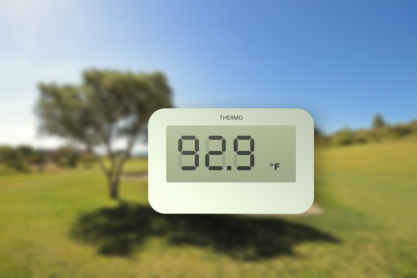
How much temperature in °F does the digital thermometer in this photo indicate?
92.9 °F
